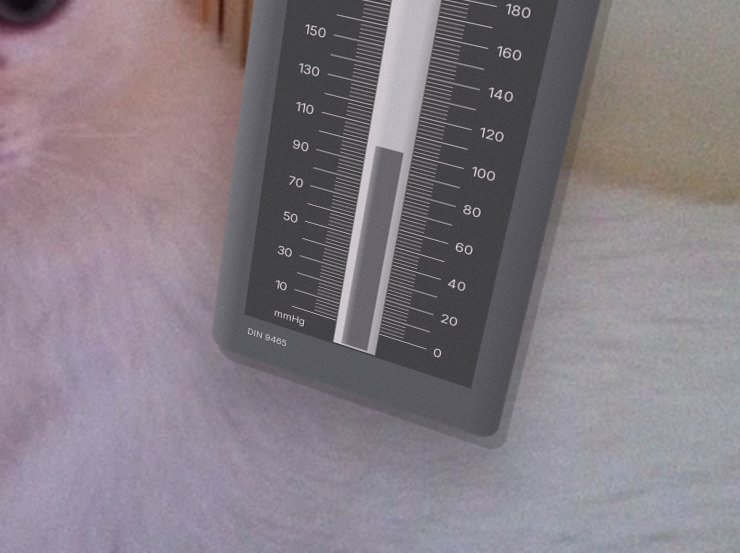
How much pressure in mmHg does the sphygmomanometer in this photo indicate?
100 mmHg
